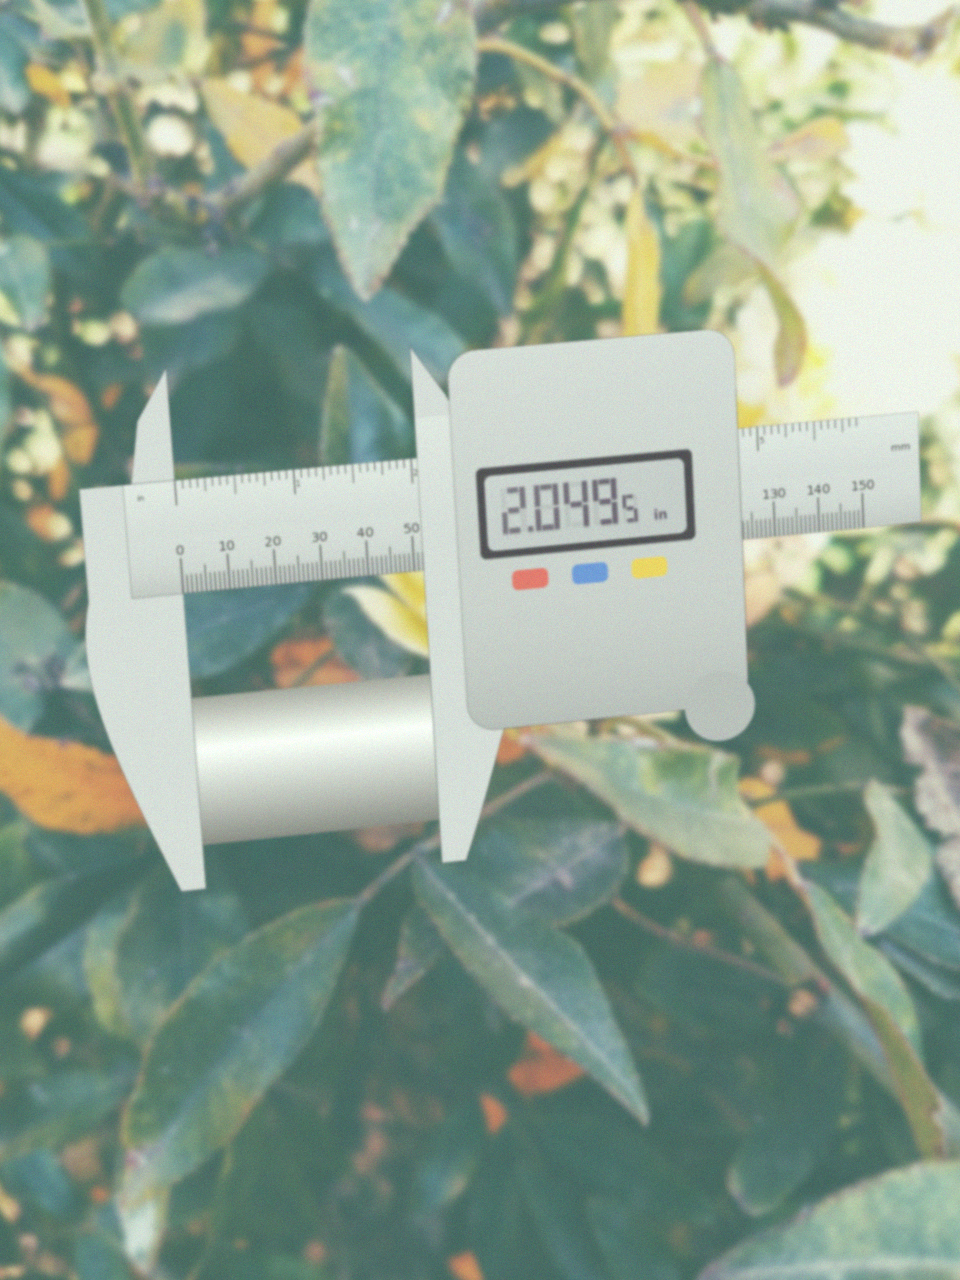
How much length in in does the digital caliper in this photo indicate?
2.0495 in
